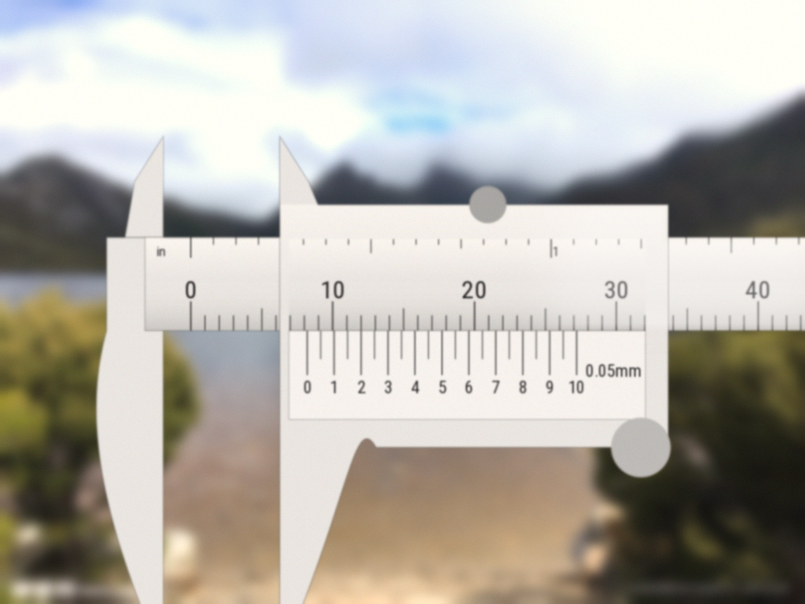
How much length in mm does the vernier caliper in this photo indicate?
8.2 mm
